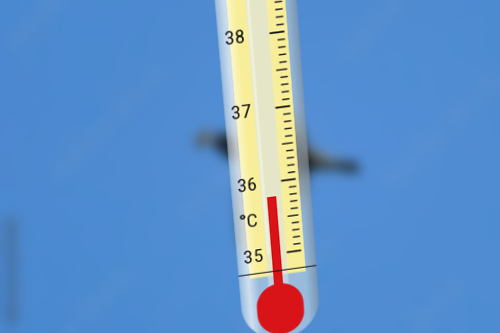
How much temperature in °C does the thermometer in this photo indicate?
35.8 °C
